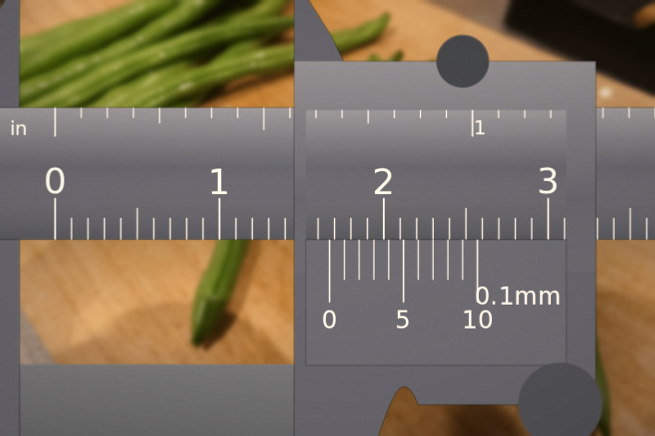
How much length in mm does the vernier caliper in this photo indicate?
16.7 mm
